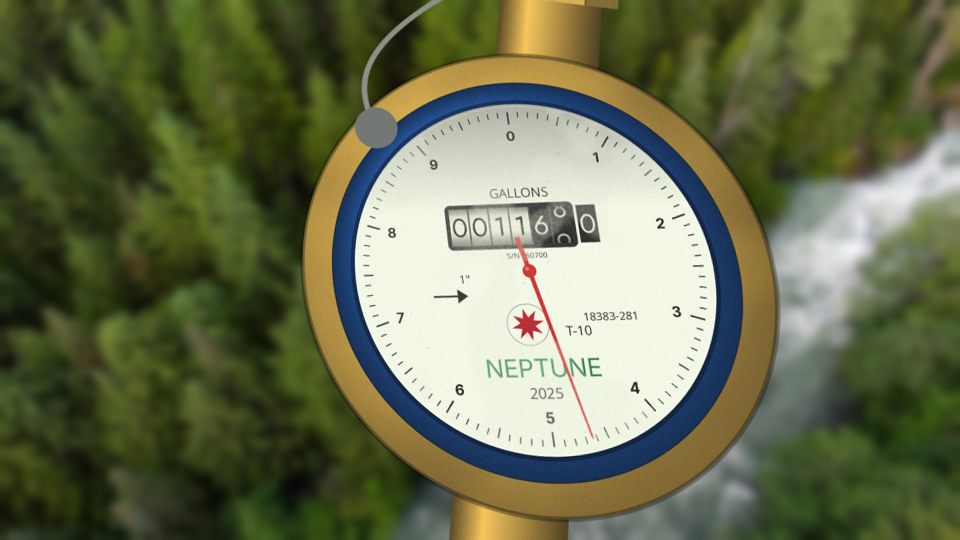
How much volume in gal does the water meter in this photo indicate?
11684.6 gal
